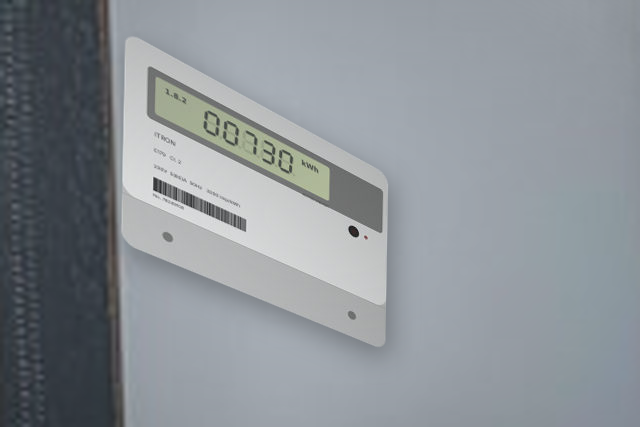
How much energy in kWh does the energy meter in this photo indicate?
730 kWh
